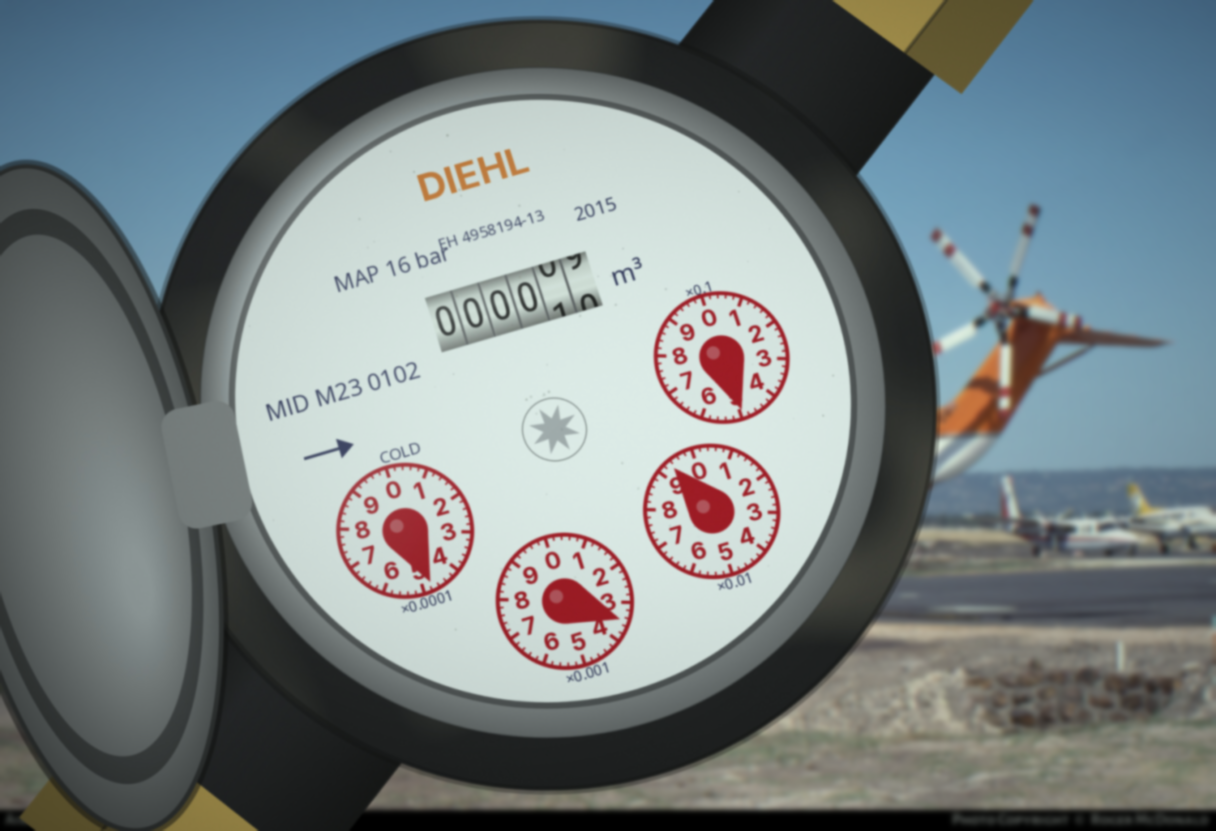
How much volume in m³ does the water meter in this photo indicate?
9.4934 m³
